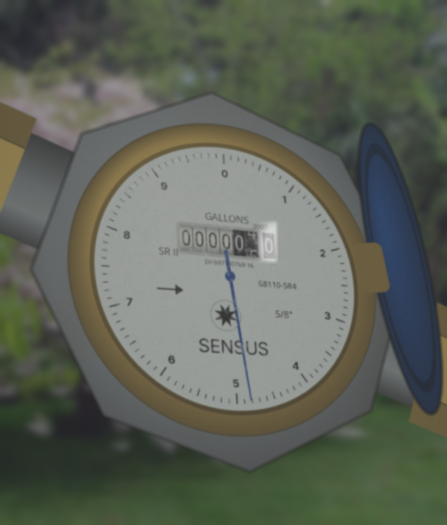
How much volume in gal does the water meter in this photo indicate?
44.8 gal
